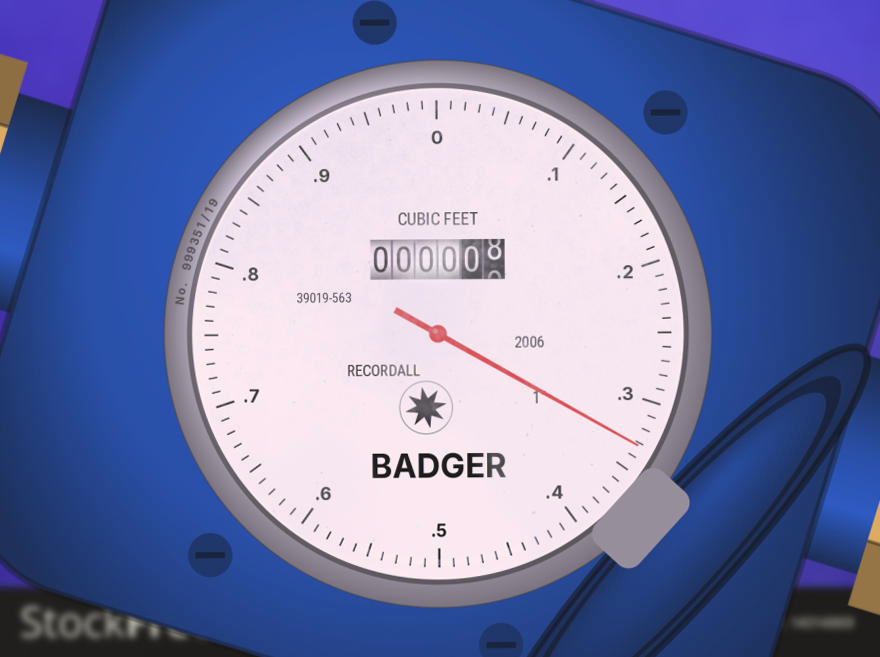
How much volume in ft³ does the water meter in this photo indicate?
8.33 ft³
